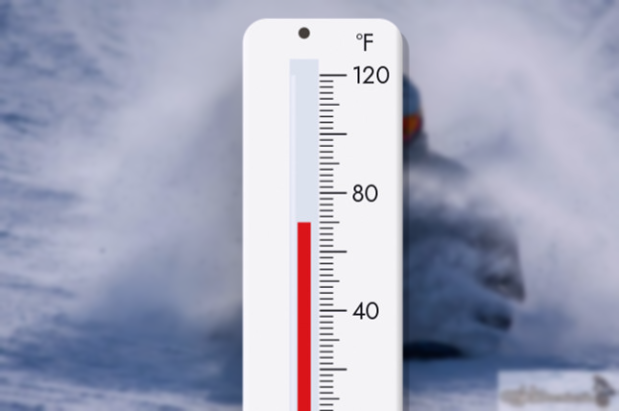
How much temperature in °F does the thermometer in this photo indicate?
70 °F
